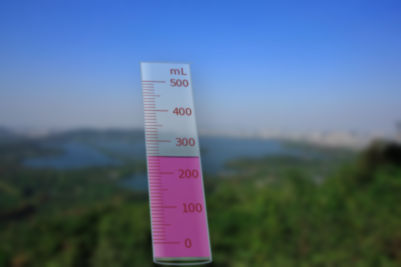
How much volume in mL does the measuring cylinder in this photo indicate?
250 mL
